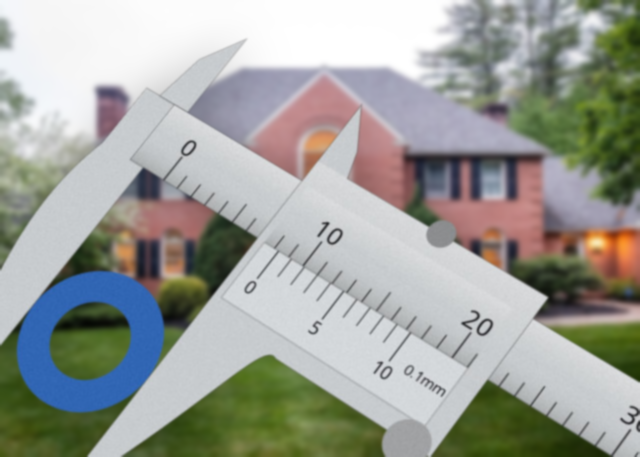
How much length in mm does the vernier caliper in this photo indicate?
8.3 mm
